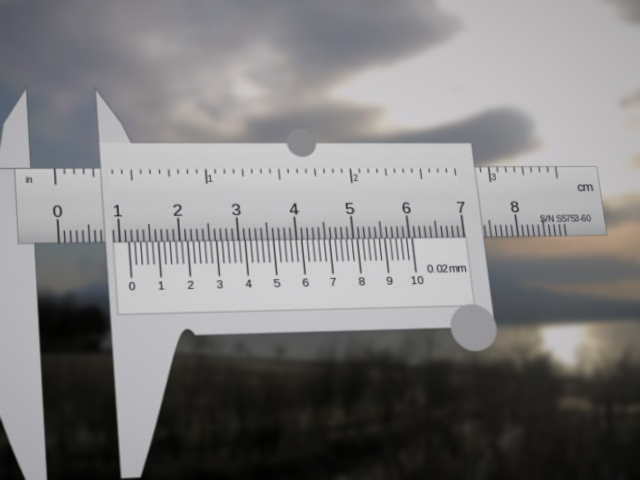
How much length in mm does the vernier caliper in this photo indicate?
11.5 mm
